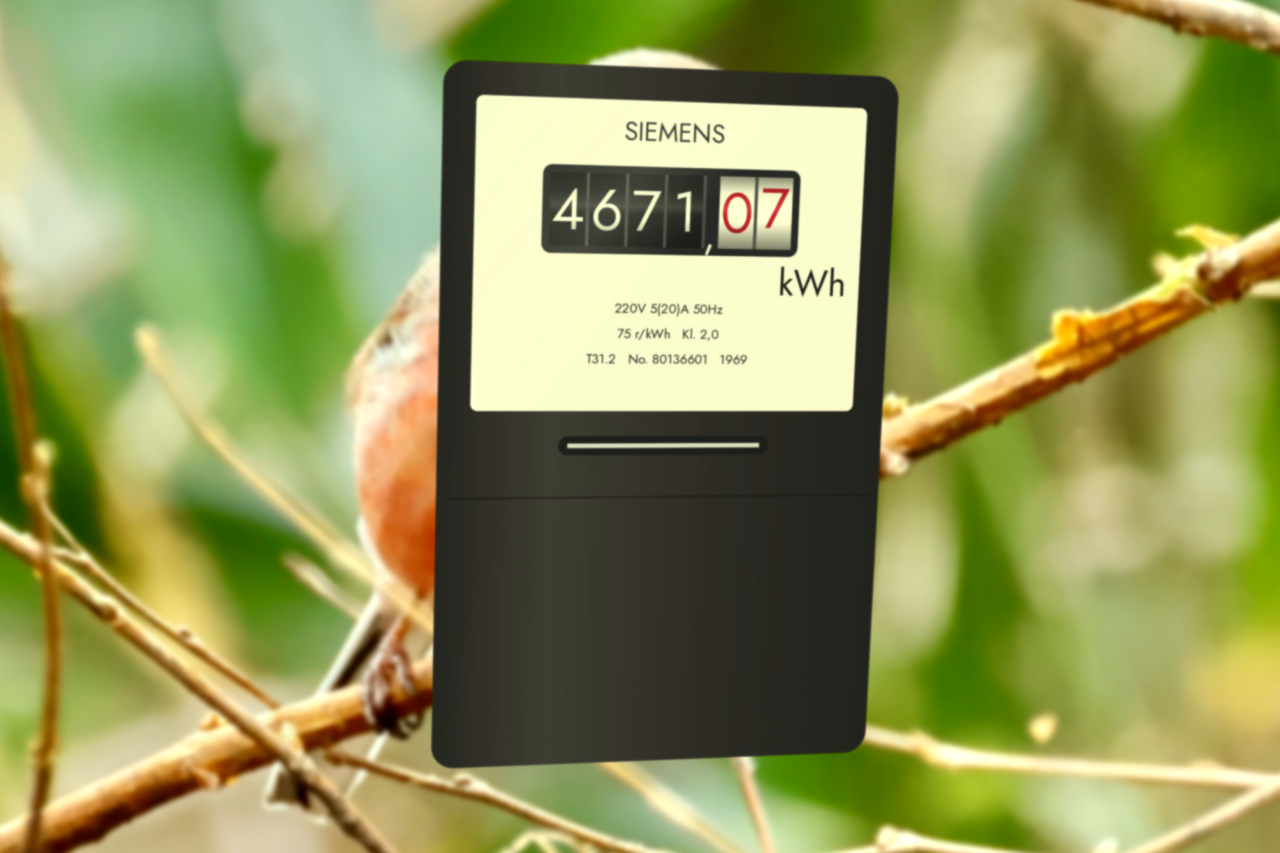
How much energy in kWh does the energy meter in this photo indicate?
4671.07 kWh
